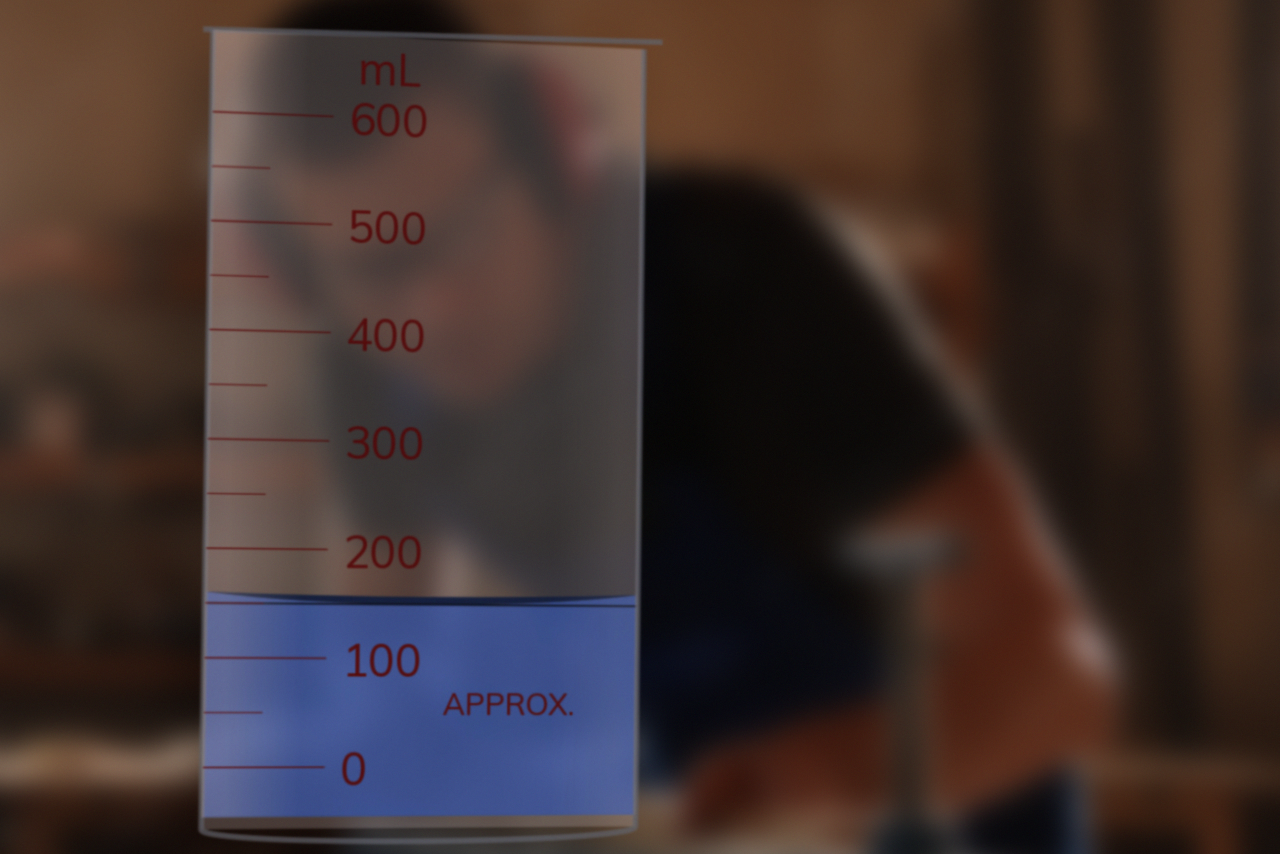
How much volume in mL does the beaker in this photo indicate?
150 mL
